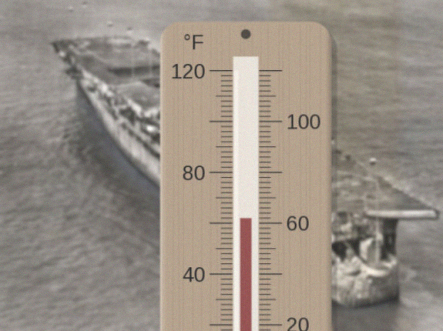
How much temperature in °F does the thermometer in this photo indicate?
62 °F
